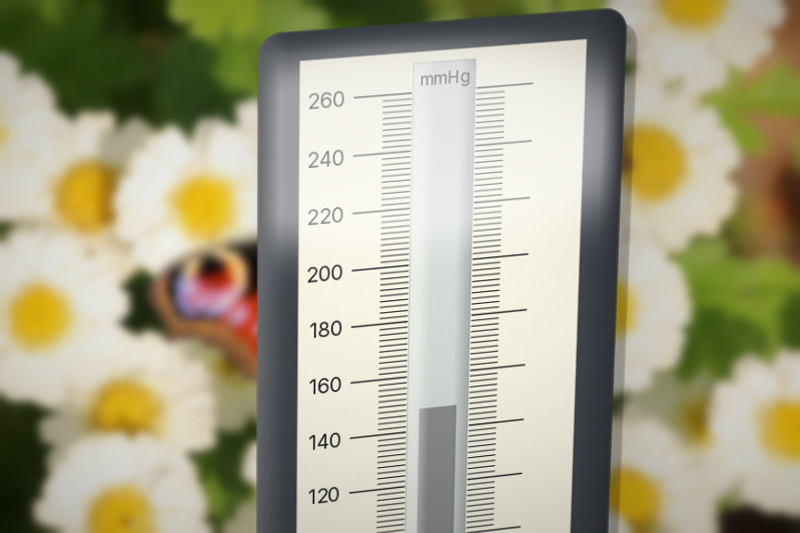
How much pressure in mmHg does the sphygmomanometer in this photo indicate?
148 mmHg
